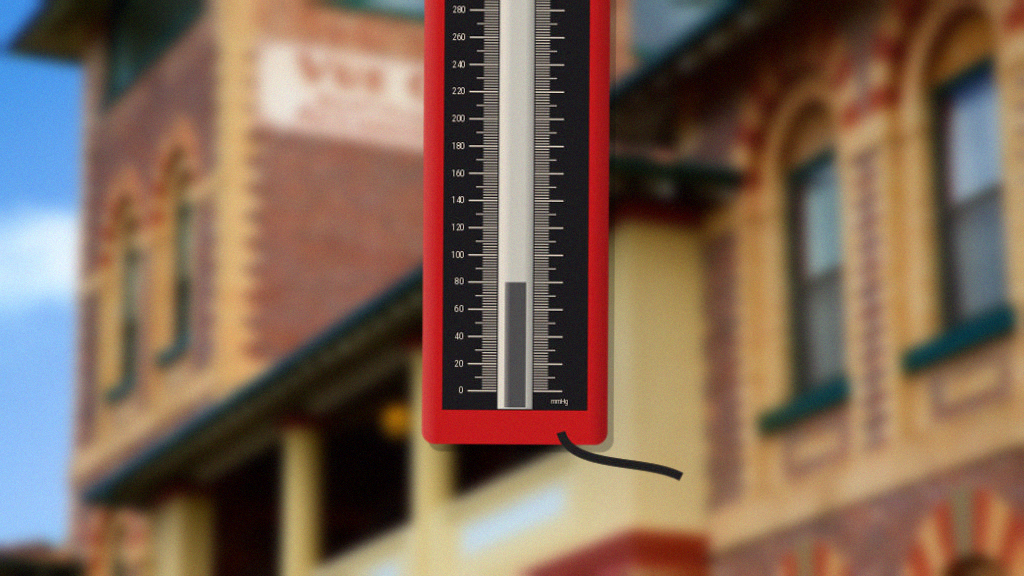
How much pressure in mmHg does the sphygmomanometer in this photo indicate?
80 mmHg
